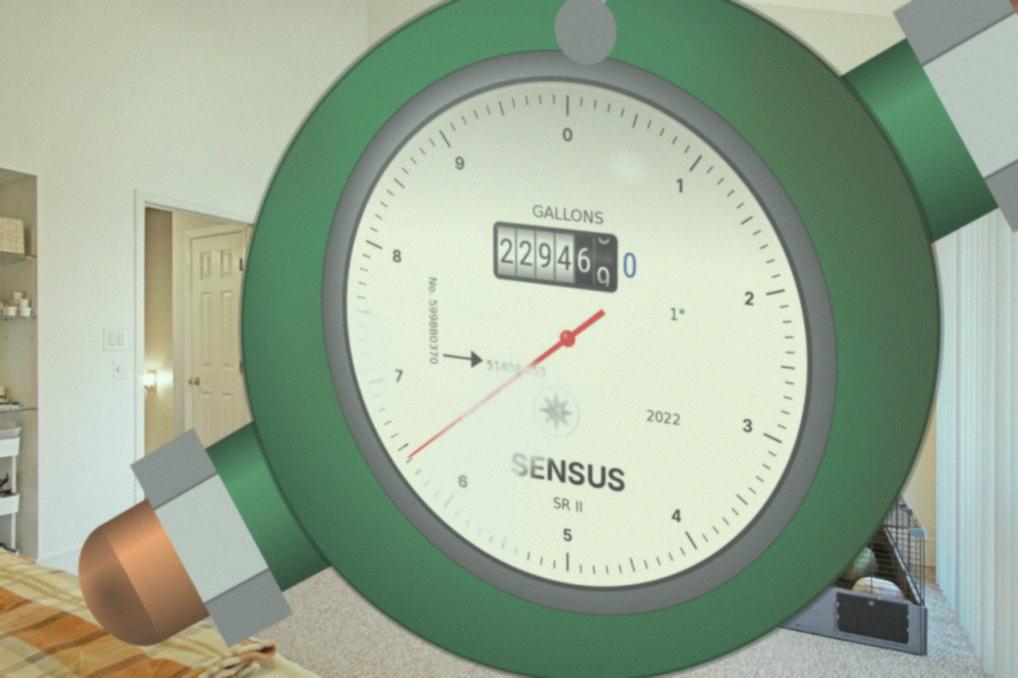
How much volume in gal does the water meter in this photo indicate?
2294686.4 gal
